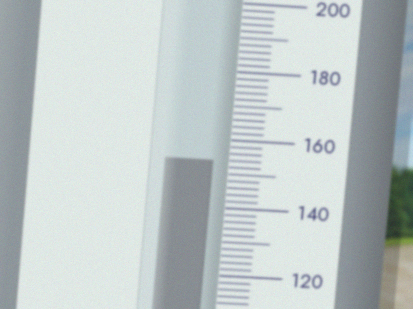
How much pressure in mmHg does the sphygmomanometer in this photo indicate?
154 mmHg
